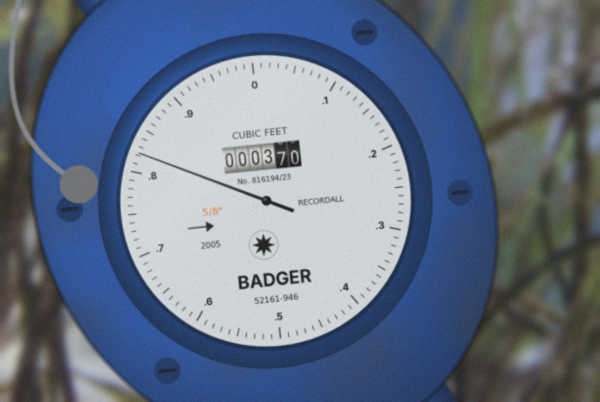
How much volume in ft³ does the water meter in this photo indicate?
369.82 ft³
